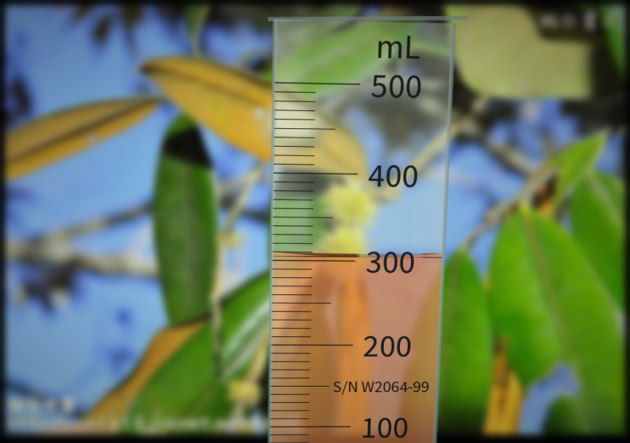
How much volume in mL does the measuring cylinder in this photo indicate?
305 mL
